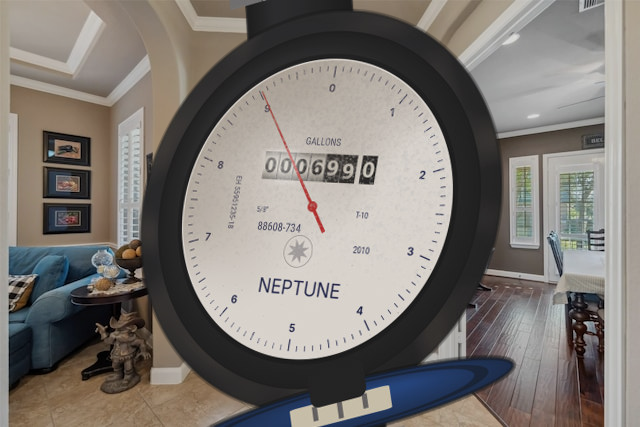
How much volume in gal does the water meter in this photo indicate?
6989.0 gal
